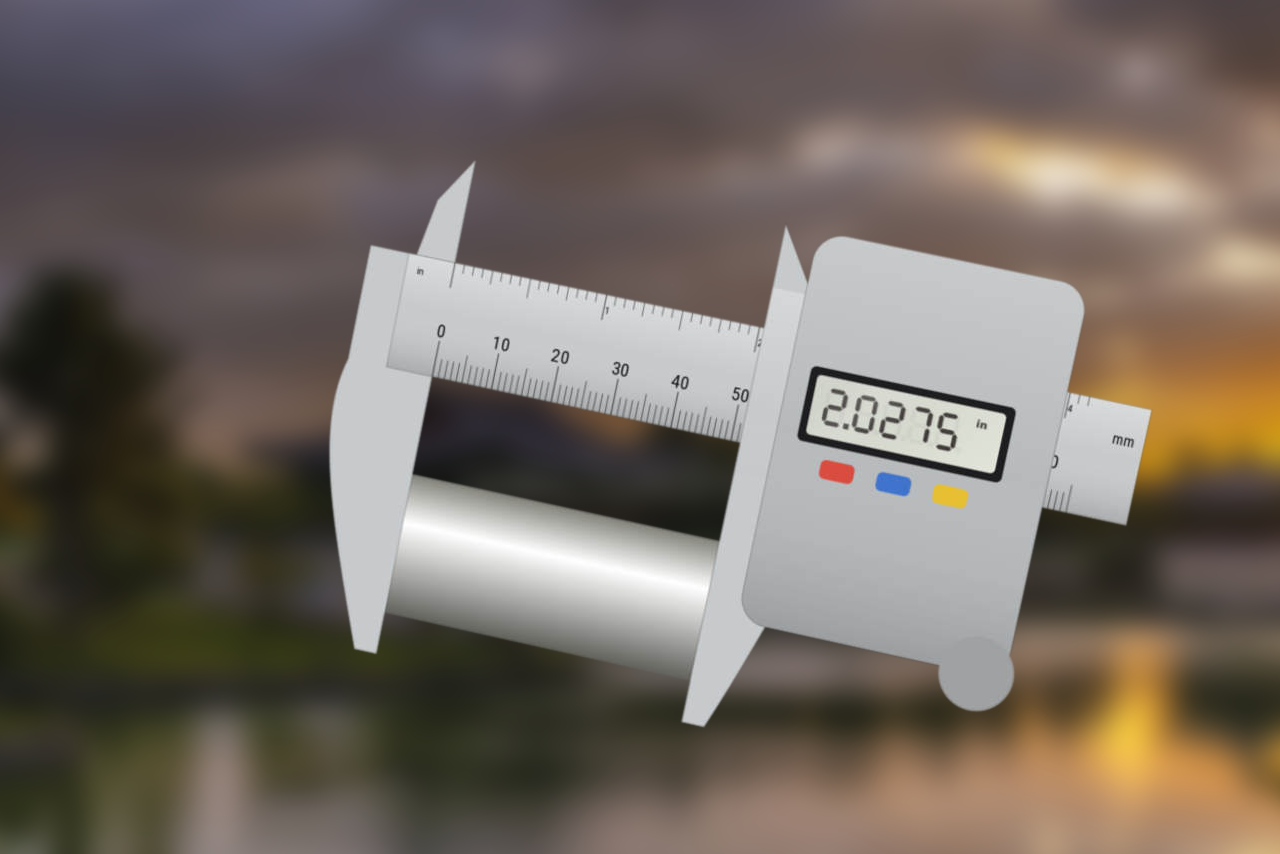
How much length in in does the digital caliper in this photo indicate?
2.0275 in
